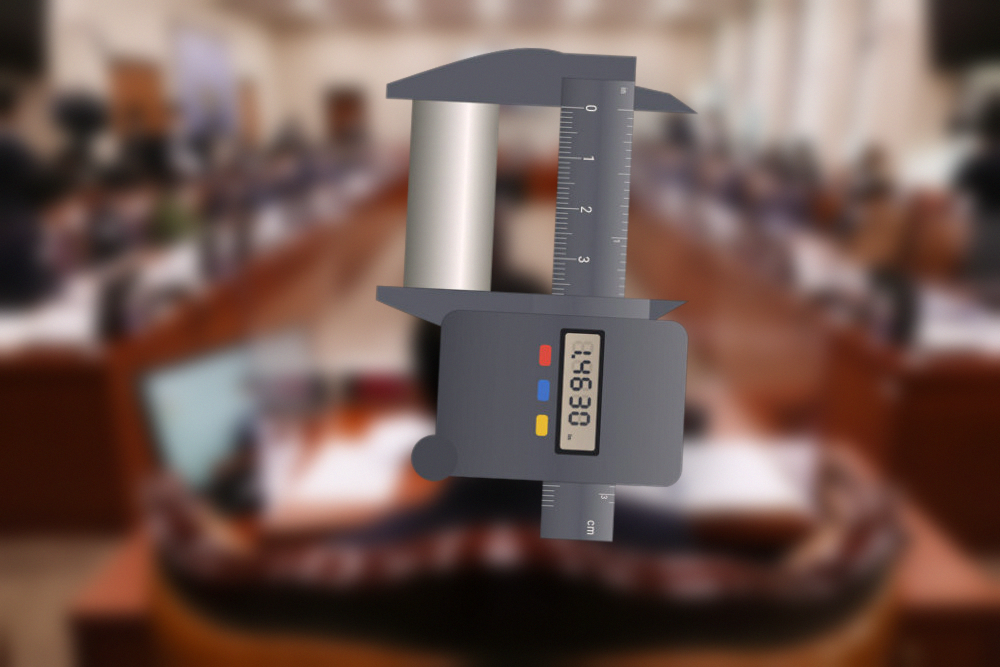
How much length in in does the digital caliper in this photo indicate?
1.4630 in
